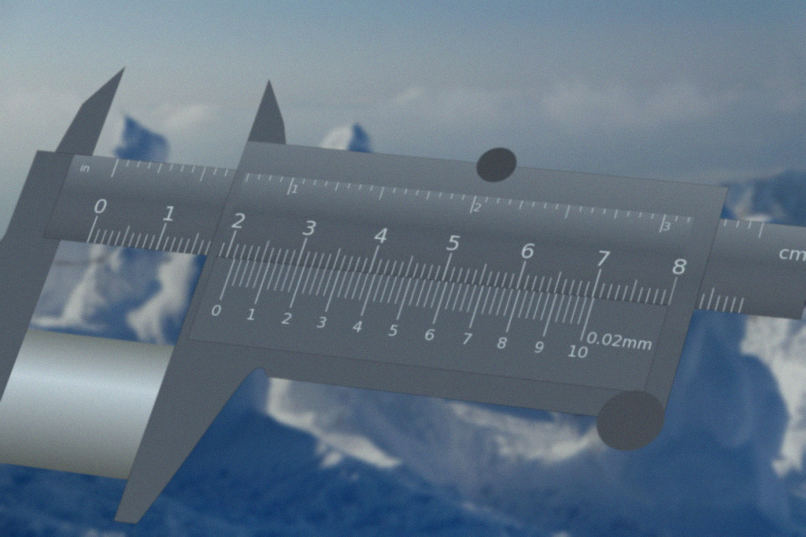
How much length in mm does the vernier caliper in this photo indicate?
21.2 mm
